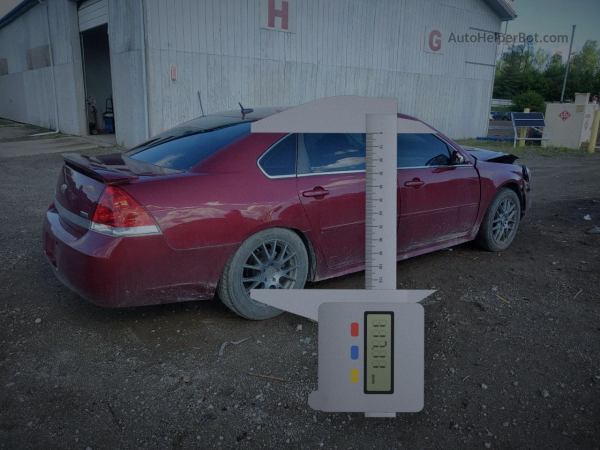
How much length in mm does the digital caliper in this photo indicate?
117.11 mm
